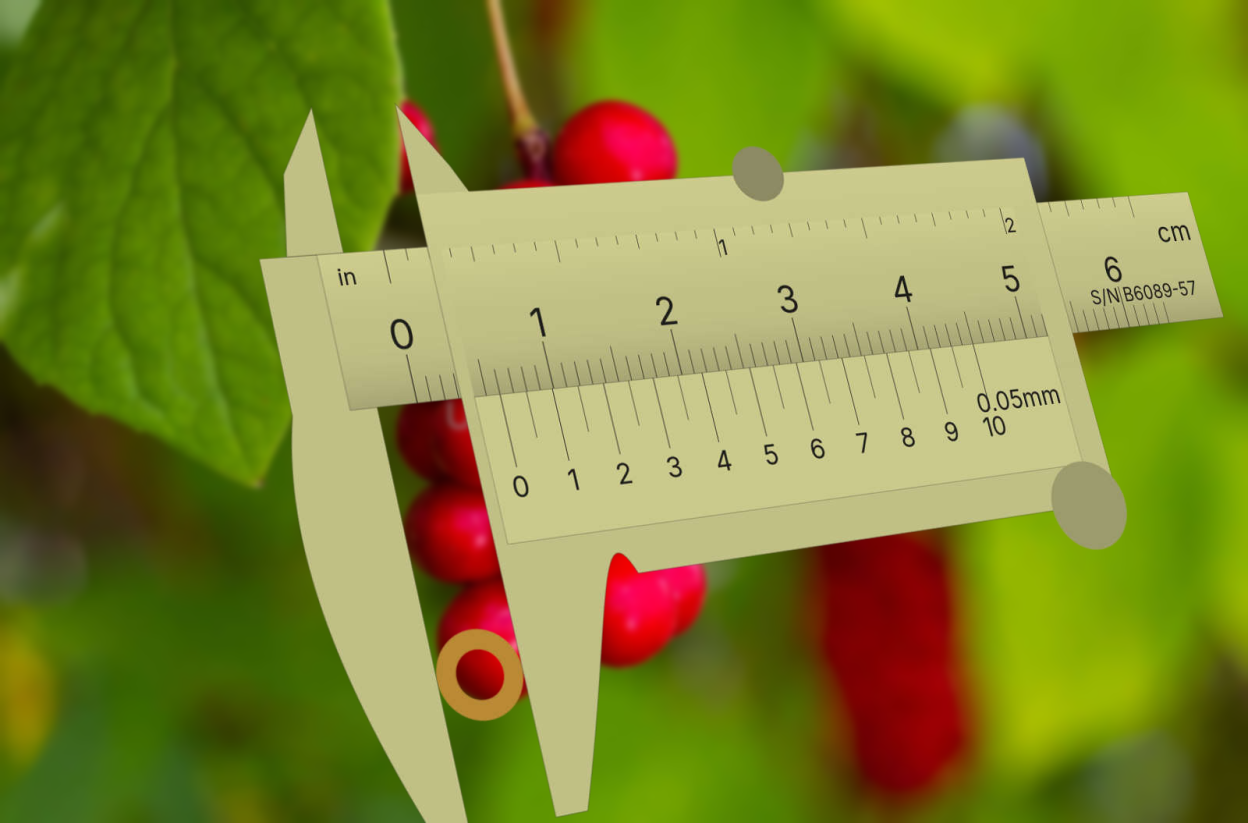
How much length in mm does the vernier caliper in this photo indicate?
6.0 mm
